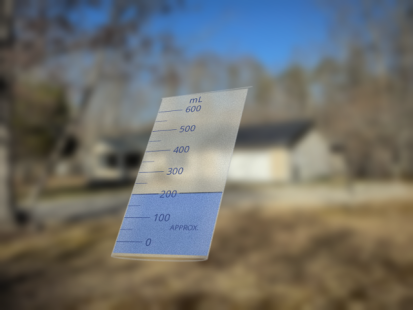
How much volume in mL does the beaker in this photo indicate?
200 mL
